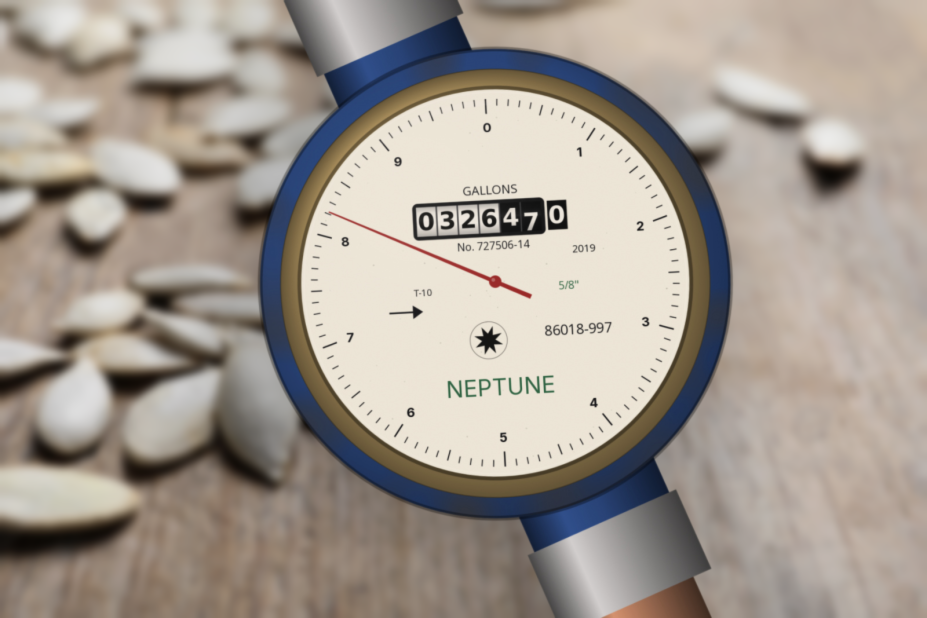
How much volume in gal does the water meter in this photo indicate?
326468.2 gal
